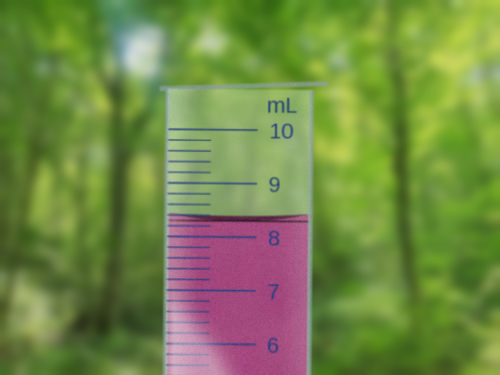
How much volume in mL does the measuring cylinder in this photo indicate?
8.3 mL
